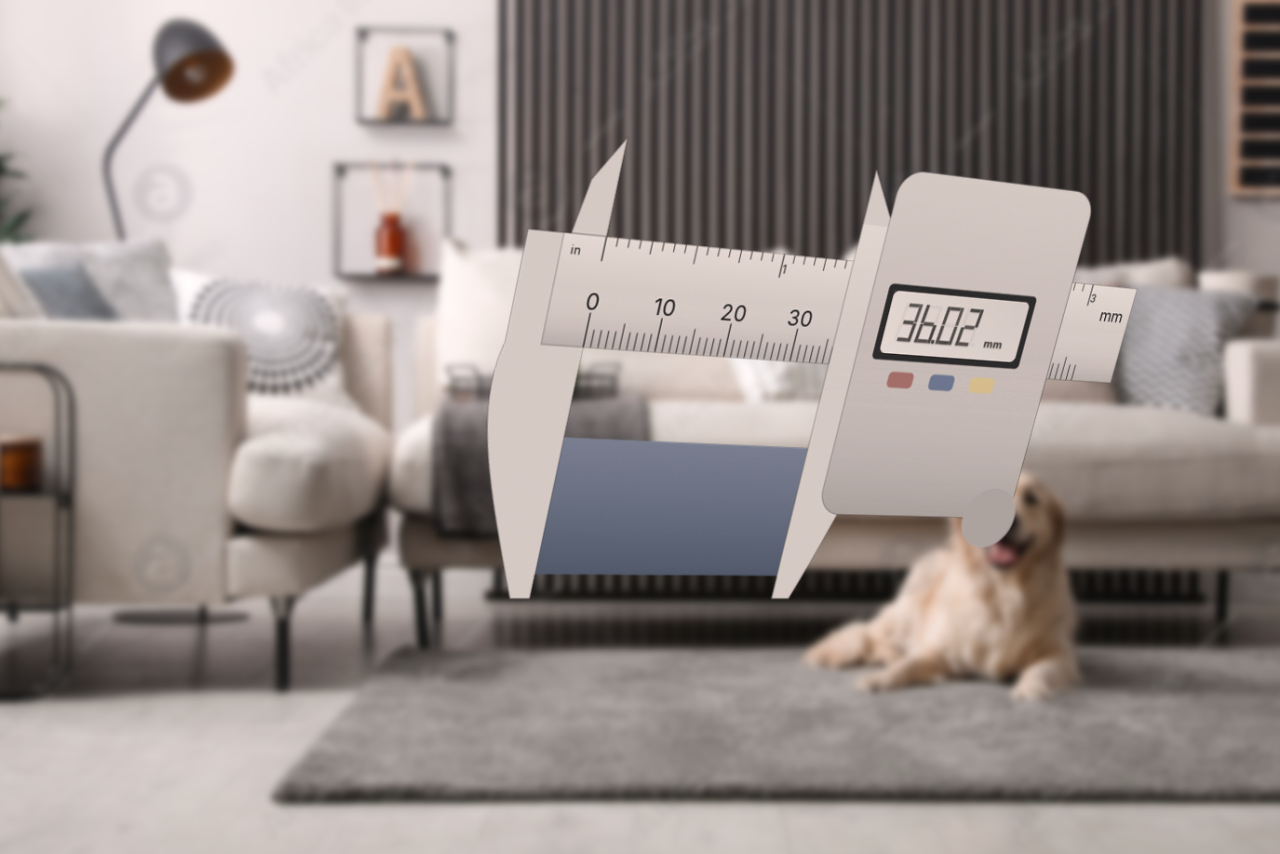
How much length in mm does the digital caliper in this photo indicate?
36.02 mm
